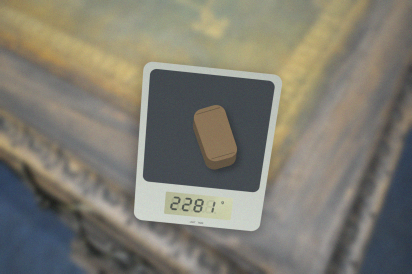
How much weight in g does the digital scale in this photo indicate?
2281 g
